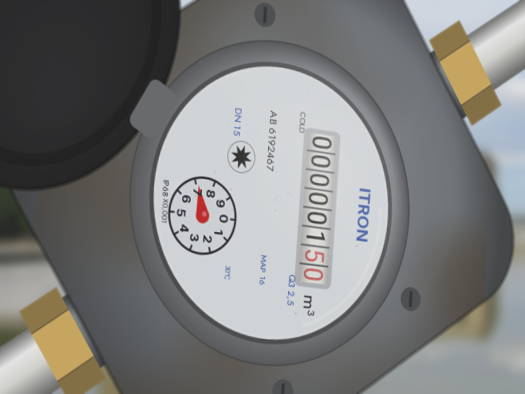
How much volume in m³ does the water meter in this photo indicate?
1.507 m³
